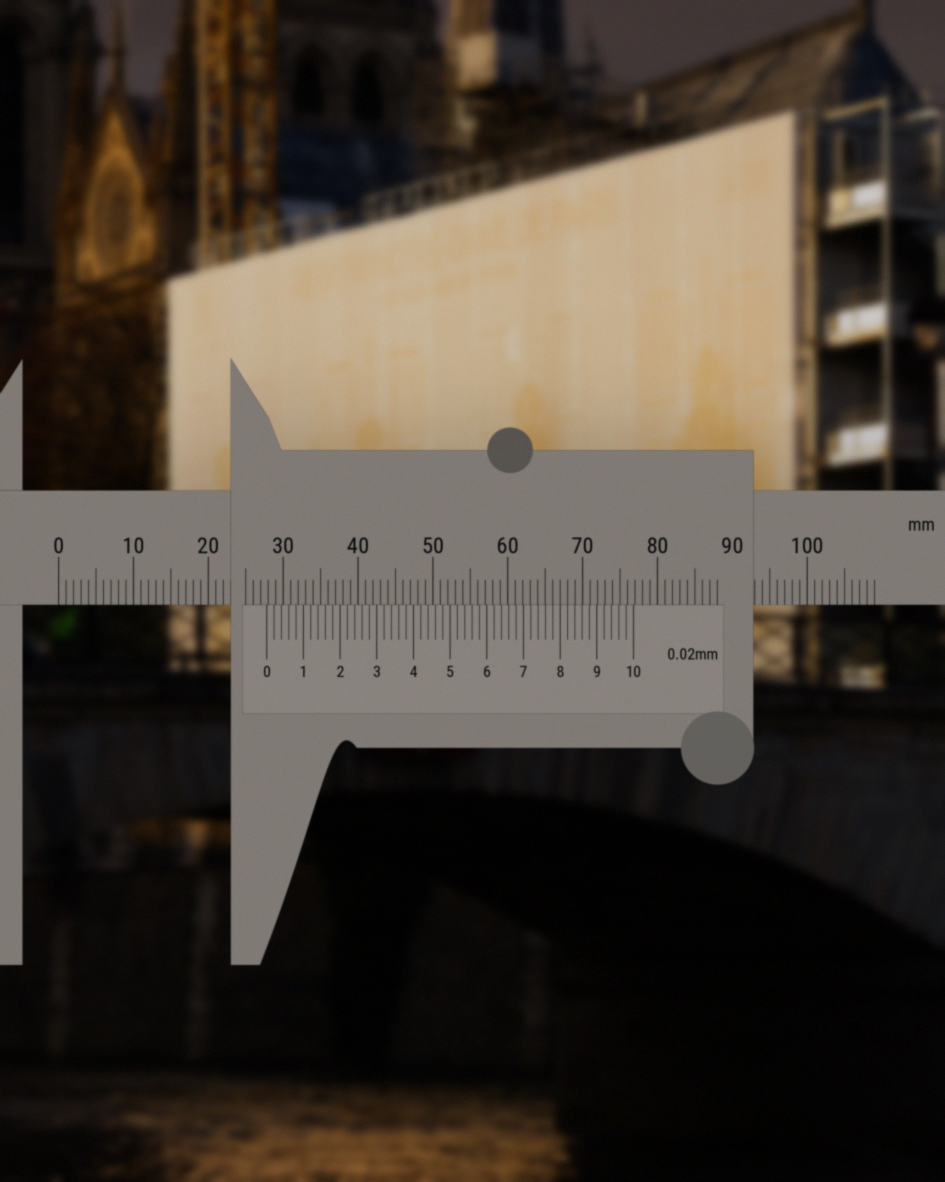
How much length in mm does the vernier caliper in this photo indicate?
27.8 mm
